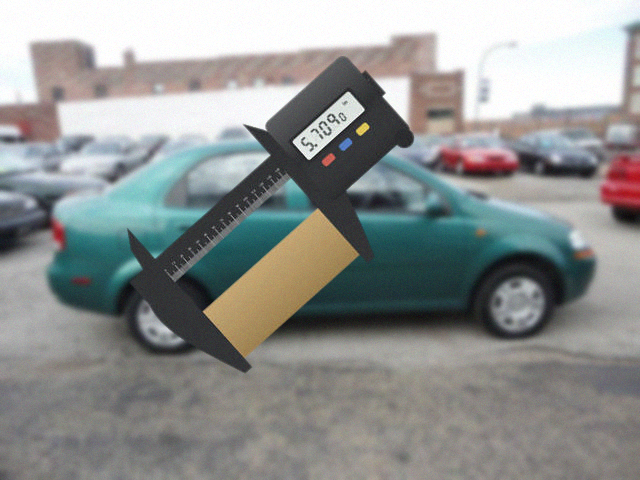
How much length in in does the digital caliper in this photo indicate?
5.7090 in
